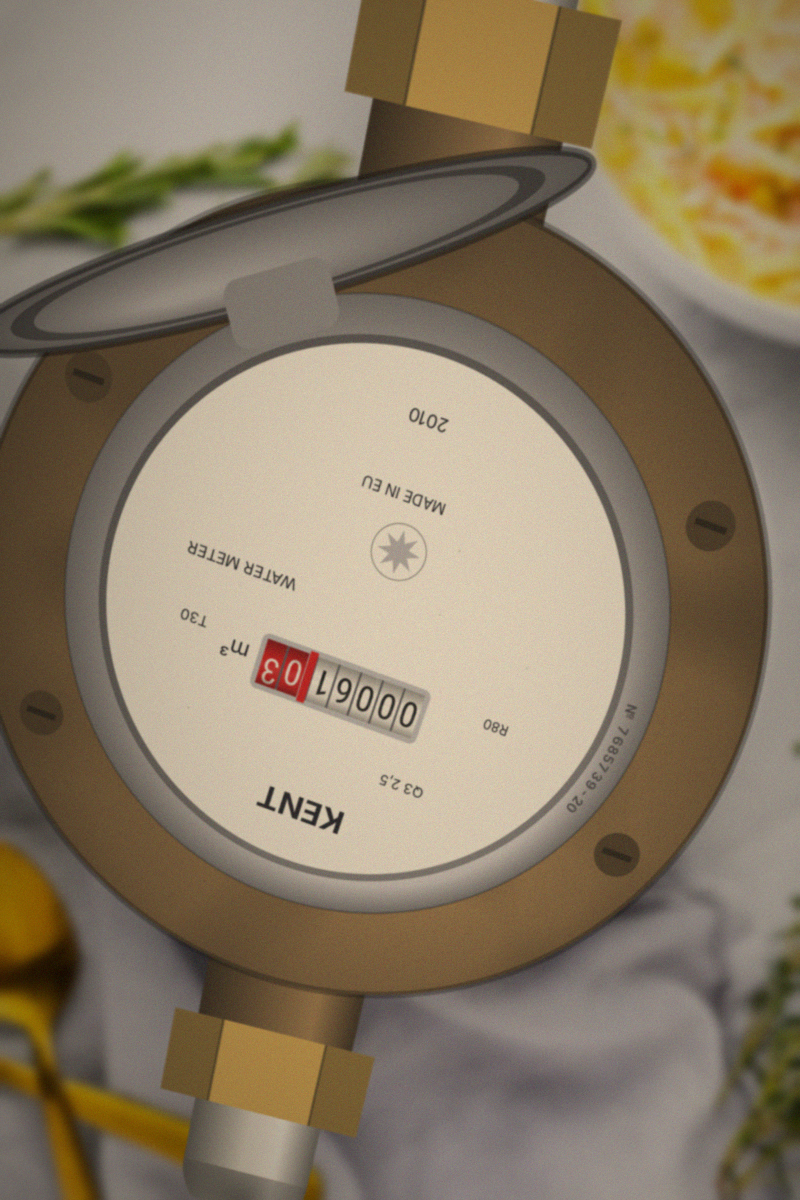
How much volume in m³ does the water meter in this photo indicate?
61.03 m³
